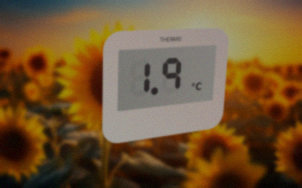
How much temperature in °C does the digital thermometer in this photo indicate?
1.9 °C
